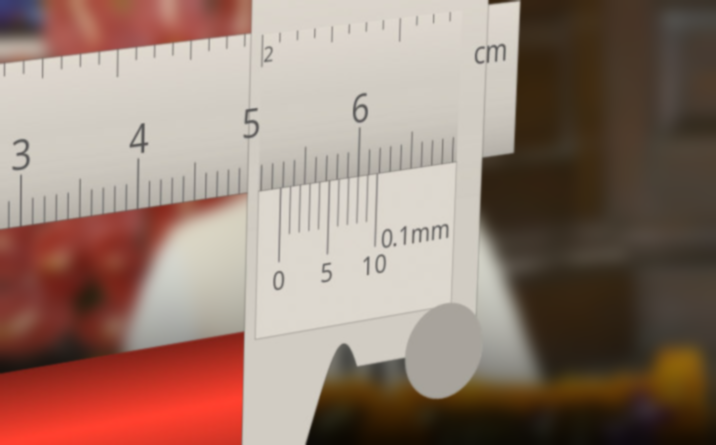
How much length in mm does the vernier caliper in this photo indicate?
52.8 mm
